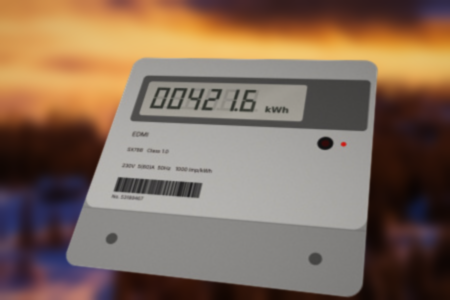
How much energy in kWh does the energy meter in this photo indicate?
421.6 kWh
